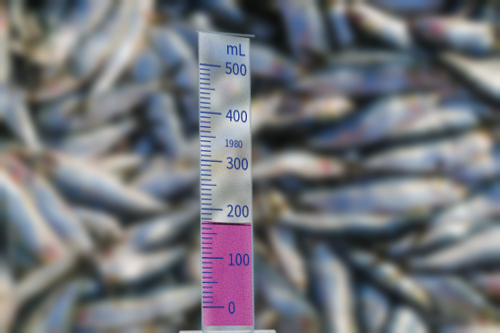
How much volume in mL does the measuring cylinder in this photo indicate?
170 mL
